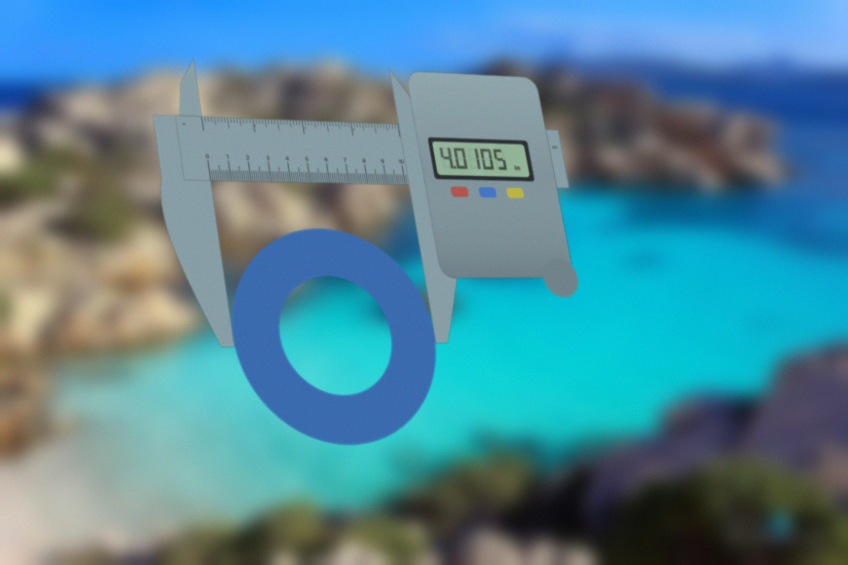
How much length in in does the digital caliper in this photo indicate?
4.0105 in
